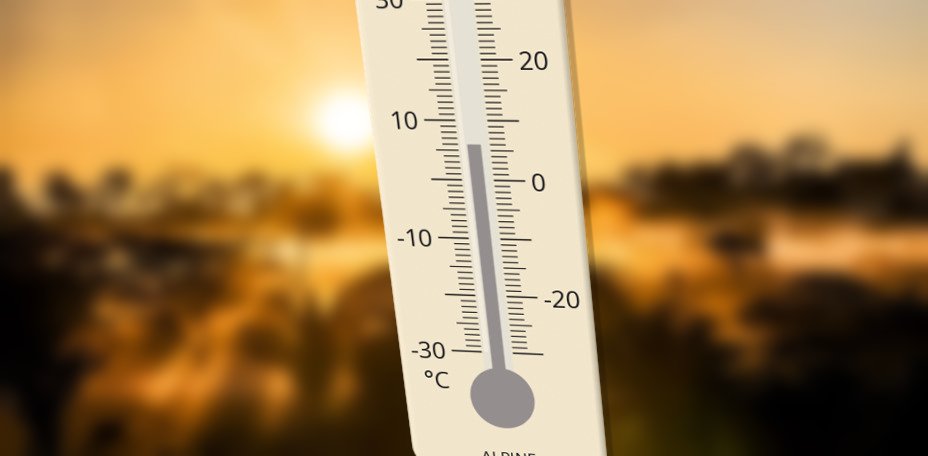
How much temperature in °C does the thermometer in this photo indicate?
6 °C
